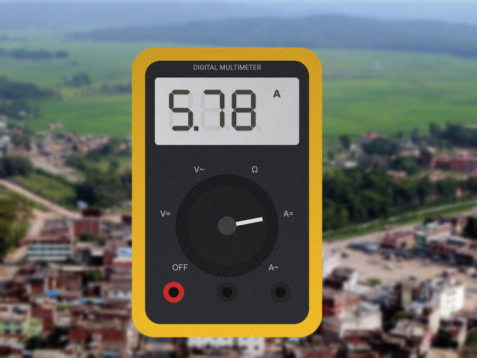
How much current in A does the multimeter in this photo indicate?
5.78 A
